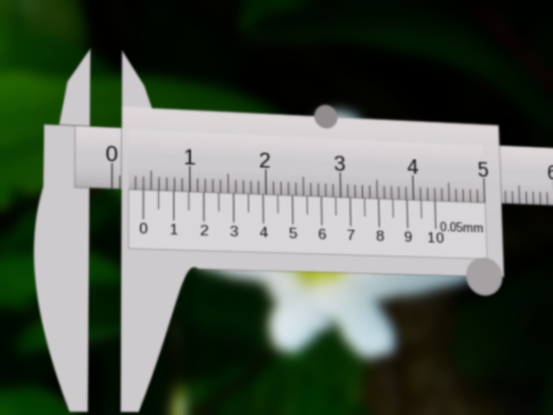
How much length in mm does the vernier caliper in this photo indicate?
4.0 mm
